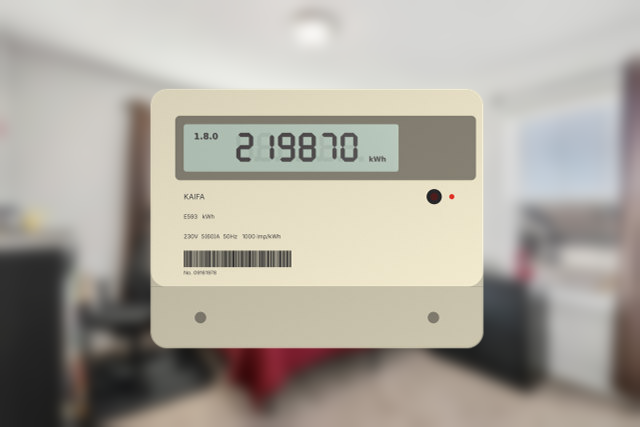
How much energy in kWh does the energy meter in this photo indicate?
219870 kWh
